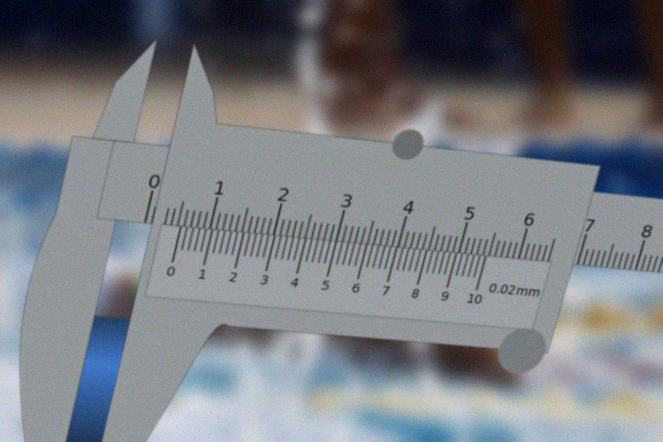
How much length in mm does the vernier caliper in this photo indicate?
5.5 mm
